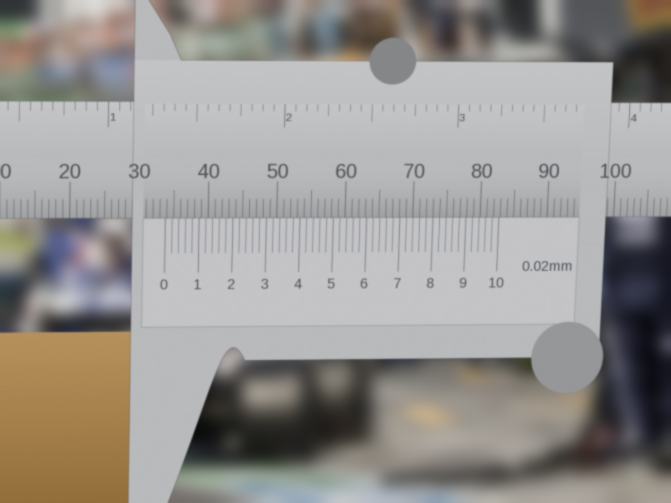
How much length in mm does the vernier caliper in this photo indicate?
33.8 mm
